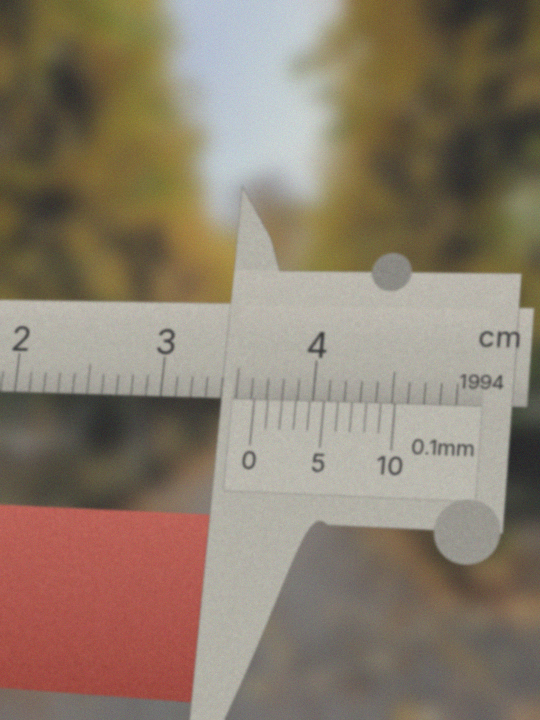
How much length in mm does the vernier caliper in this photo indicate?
36.2 mm
